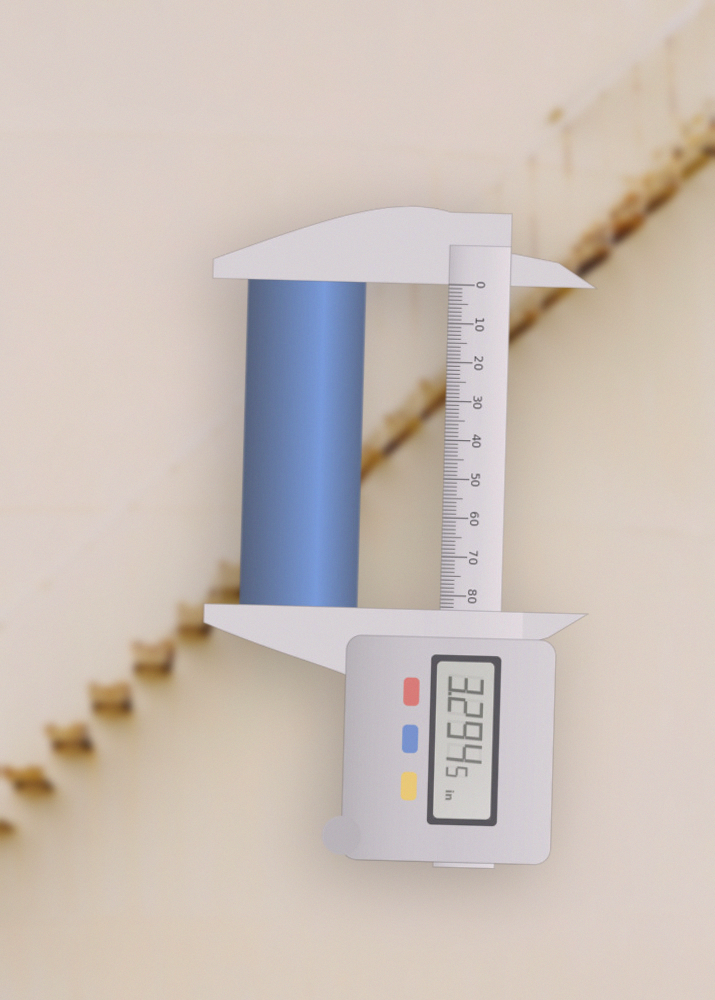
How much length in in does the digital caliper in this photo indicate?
3.2945 in
